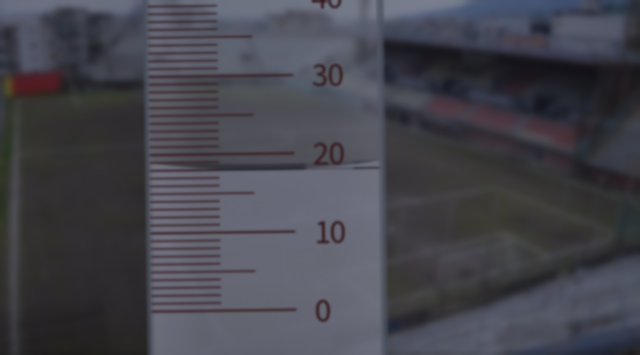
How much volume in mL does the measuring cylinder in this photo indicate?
18 mL
